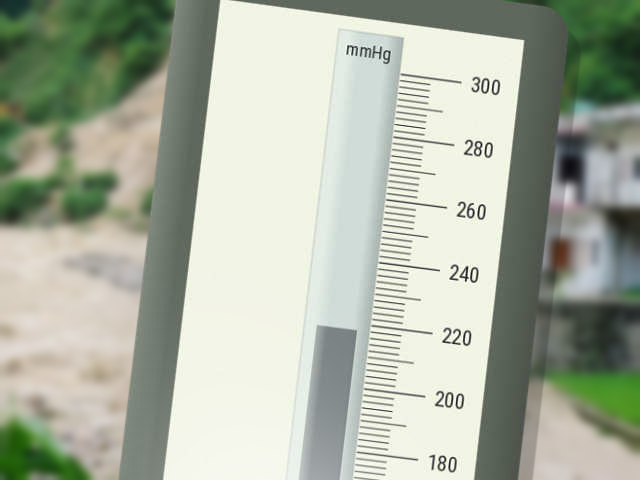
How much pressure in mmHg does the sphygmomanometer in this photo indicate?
218 mmHg
